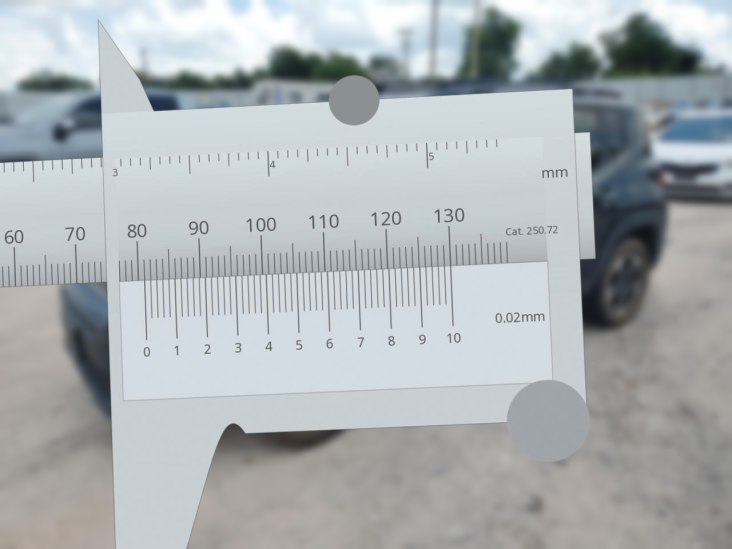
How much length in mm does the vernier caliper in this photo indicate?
81.0 mm
